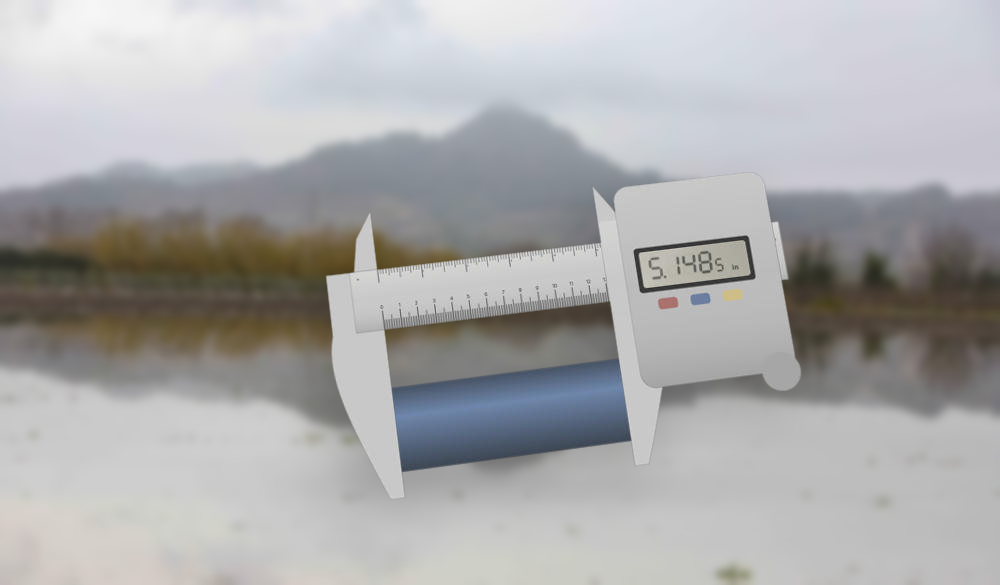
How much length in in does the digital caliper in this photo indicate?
5.1485 in
